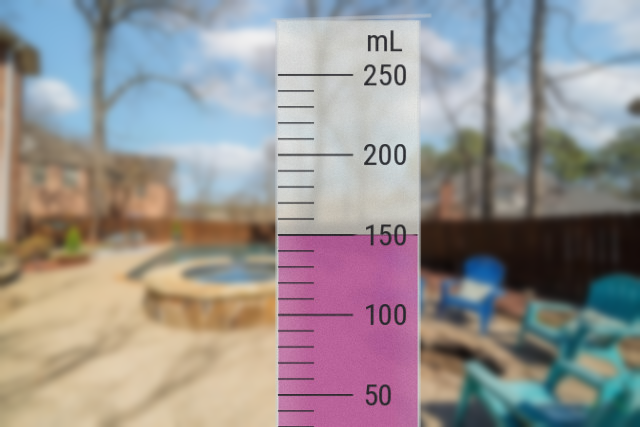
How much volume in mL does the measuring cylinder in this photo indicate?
150 mL
